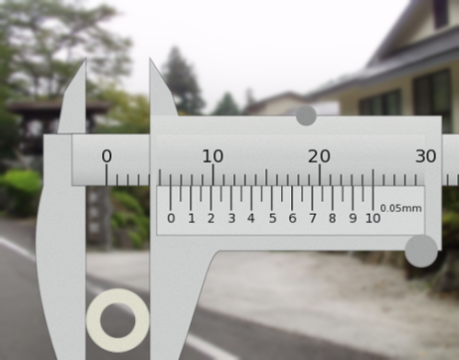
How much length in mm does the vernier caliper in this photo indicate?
6.0 mm
